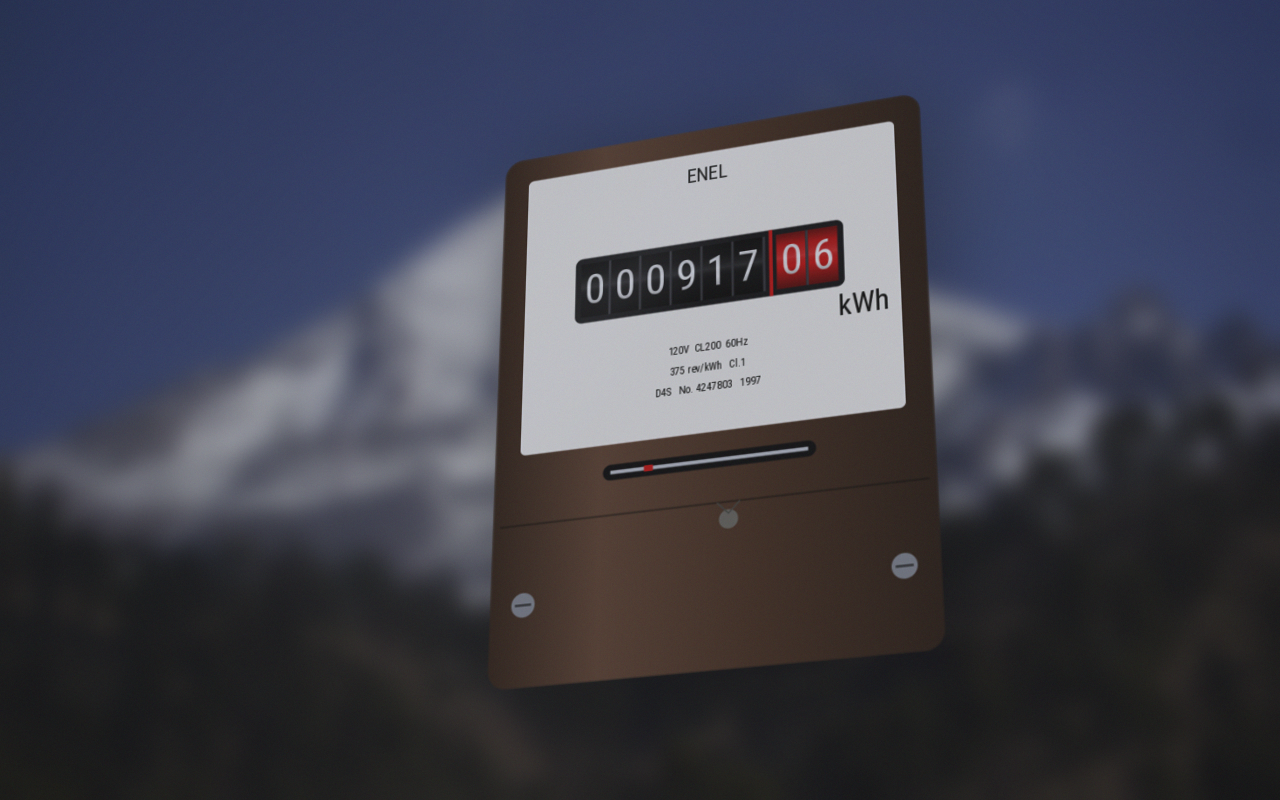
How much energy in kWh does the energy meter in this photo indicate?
917.06 kWh
